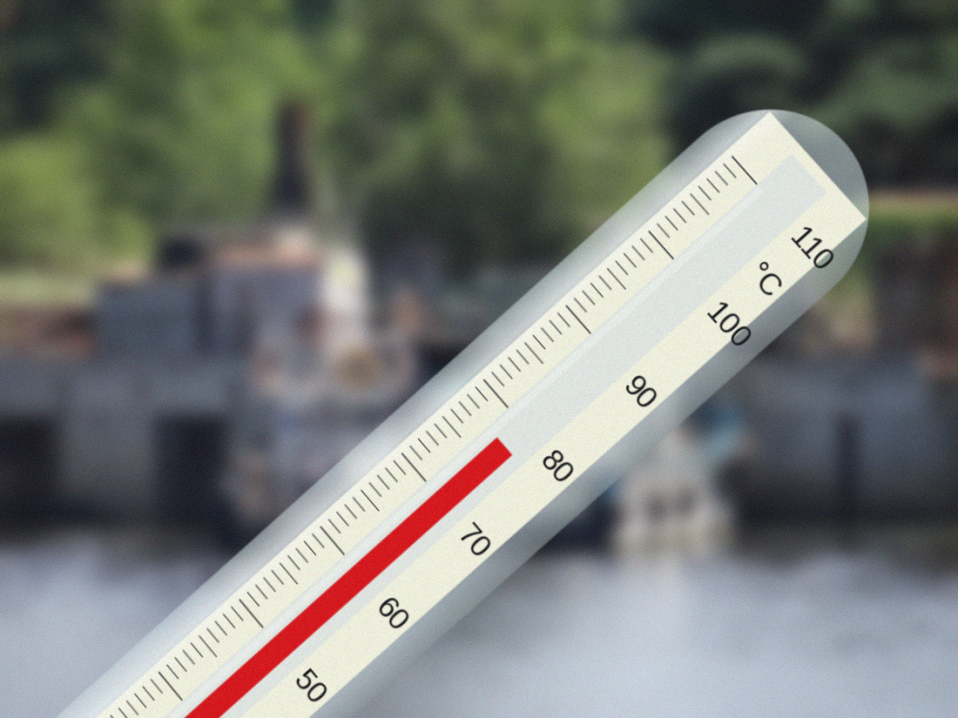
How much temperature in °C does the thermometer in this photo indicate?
77.5 °C
